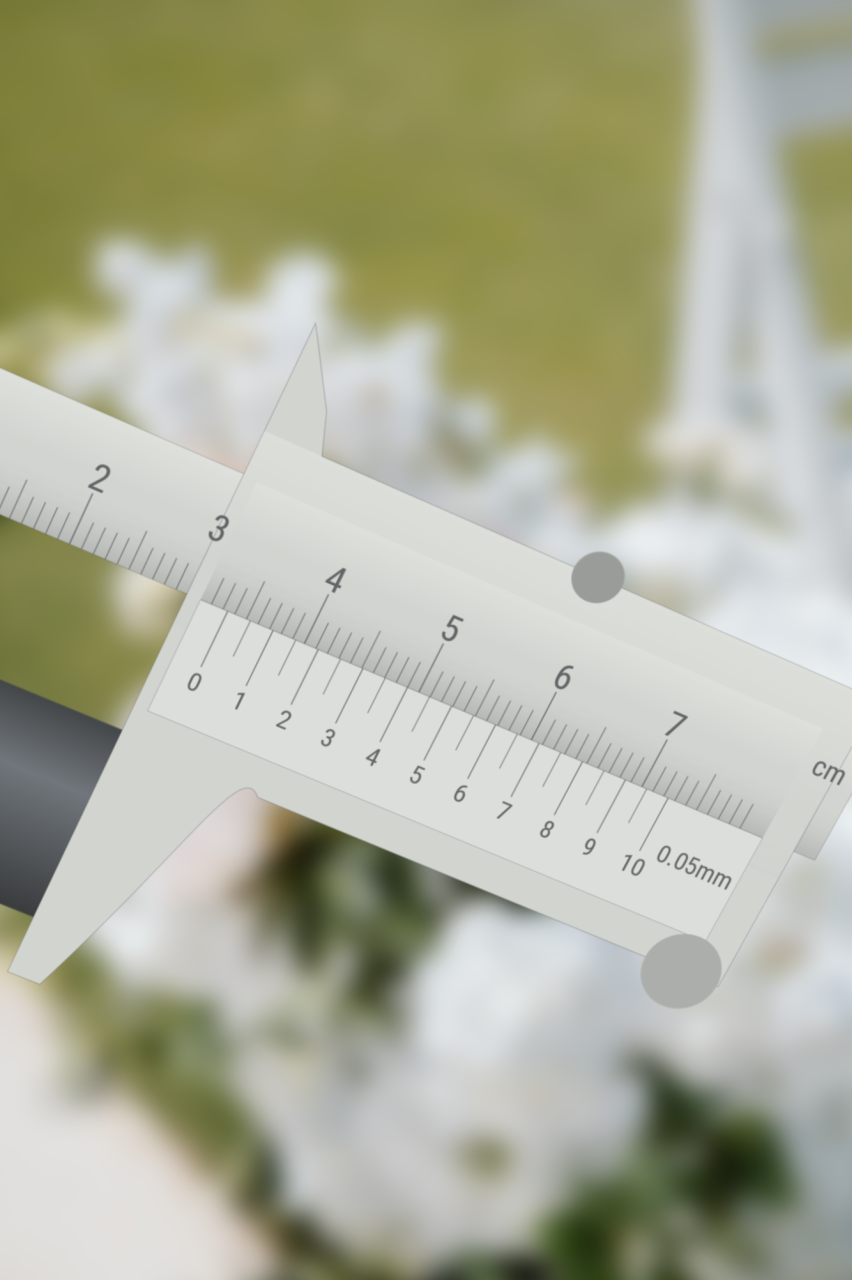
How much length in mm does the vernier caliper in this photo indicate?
33.4 mm
